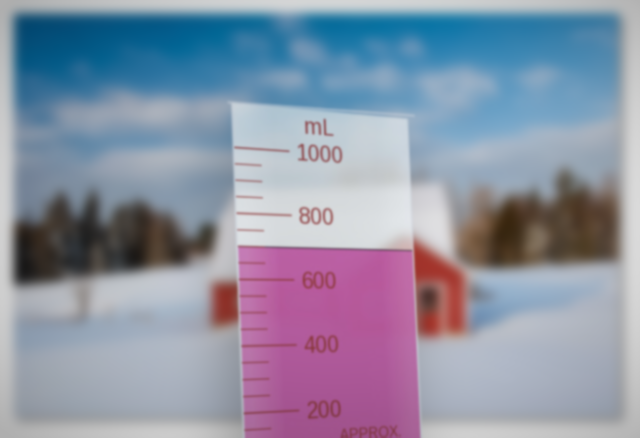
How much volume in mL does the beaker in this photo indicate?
700 mL
